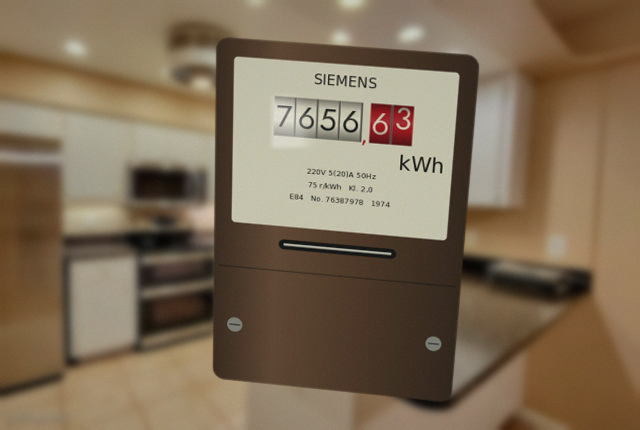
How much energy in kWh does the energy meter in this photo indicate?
7656.63 kWh
